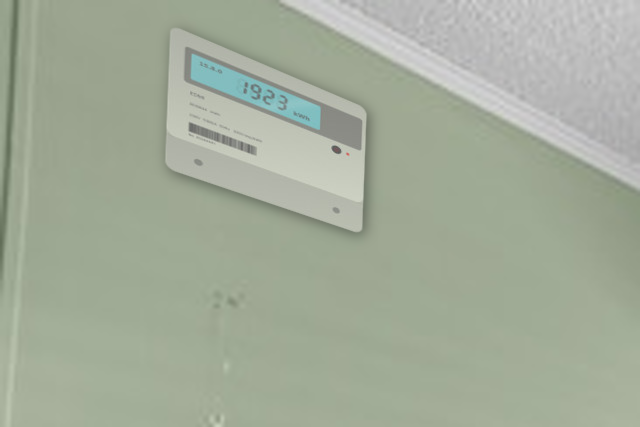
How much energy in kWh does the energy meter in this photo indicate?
1923 kWh
